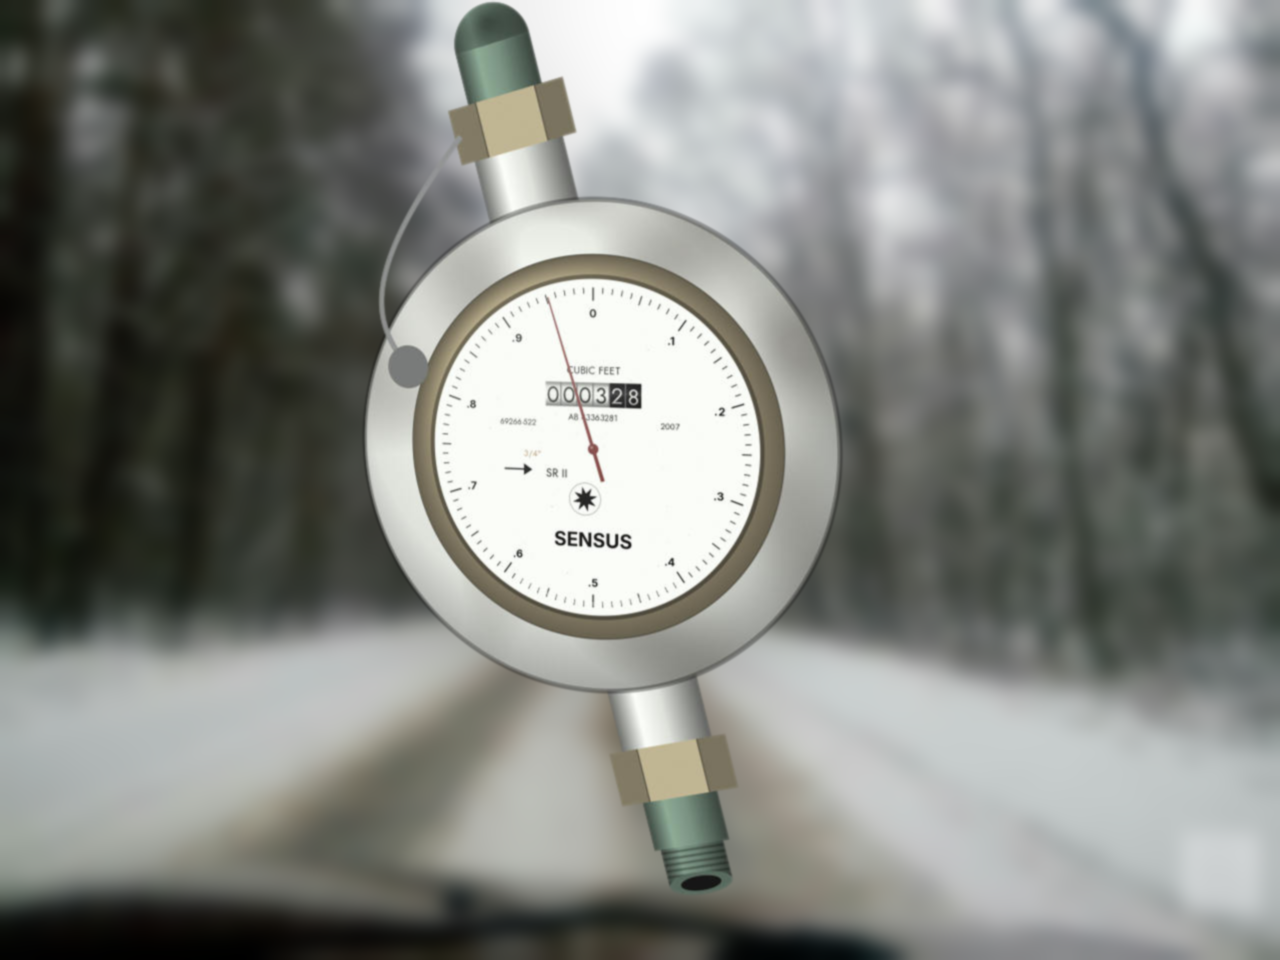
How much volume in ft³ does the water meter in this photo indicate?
327.95 ft³
